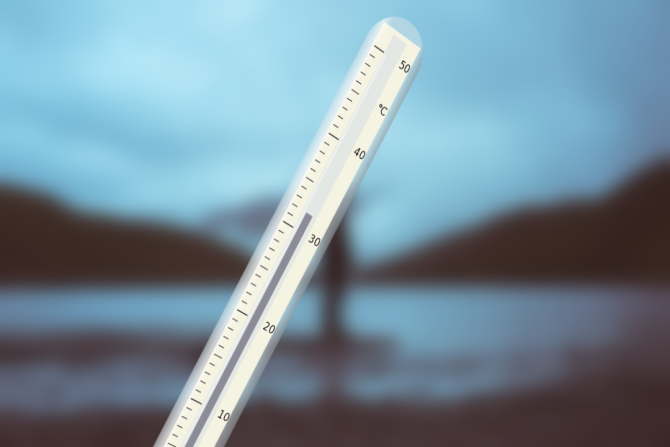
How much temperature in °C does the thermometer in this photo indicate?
32 °C
